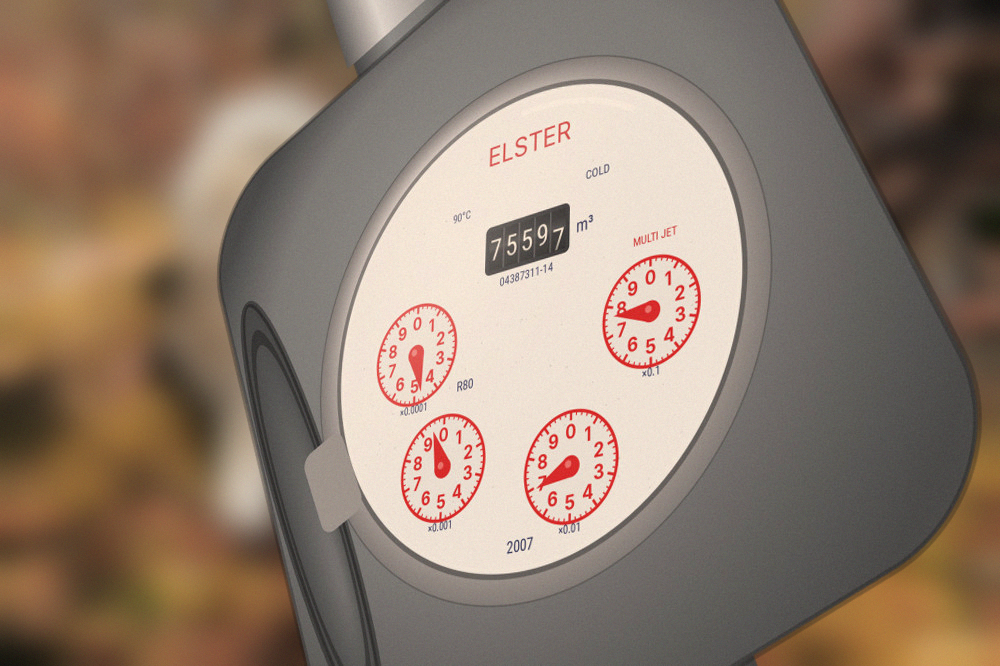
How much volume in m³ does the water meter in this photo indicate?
75596.7694 m³
